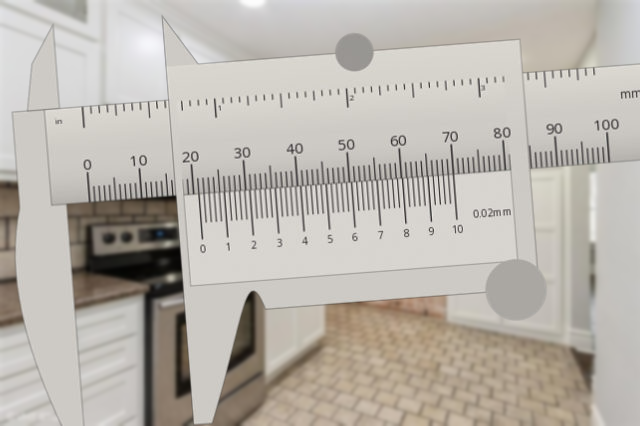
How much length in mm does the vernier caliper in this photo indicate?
21.0 mm
